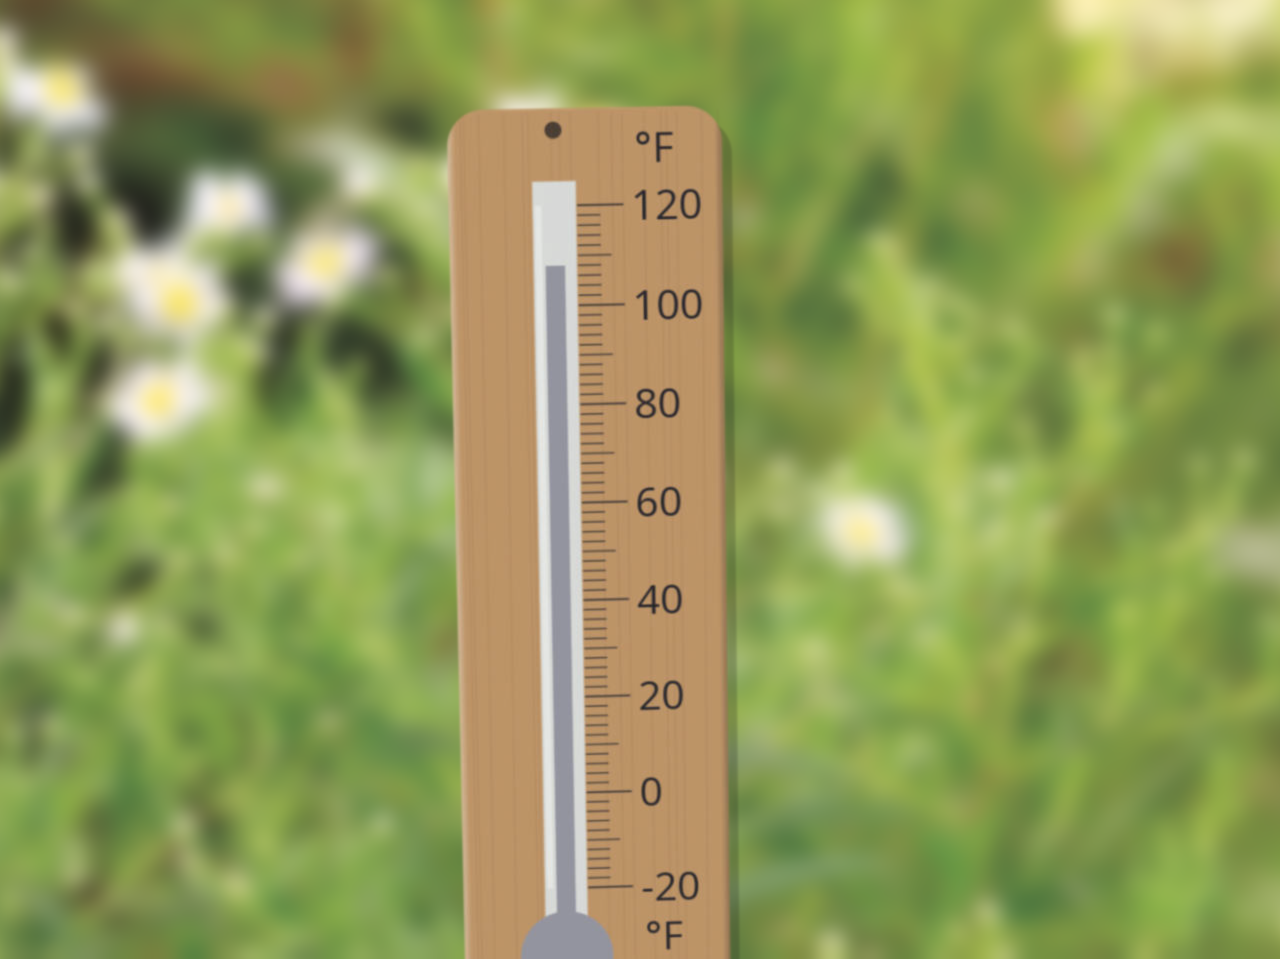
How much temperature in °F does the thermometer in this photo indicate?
108 °F
